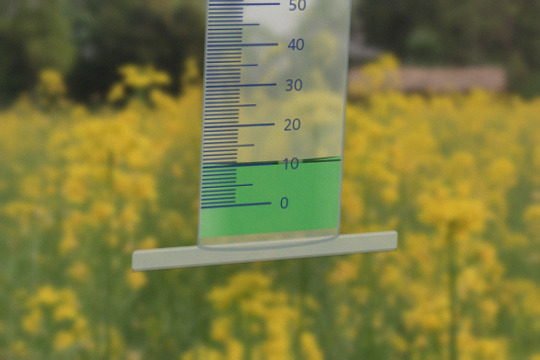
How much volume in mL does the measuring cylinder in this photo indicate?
10 mL
